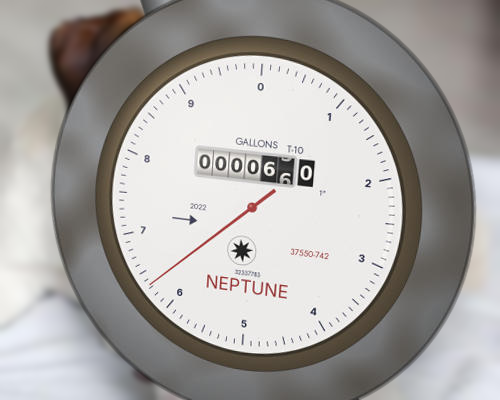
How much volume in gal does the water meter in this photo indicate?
656.3 gal
